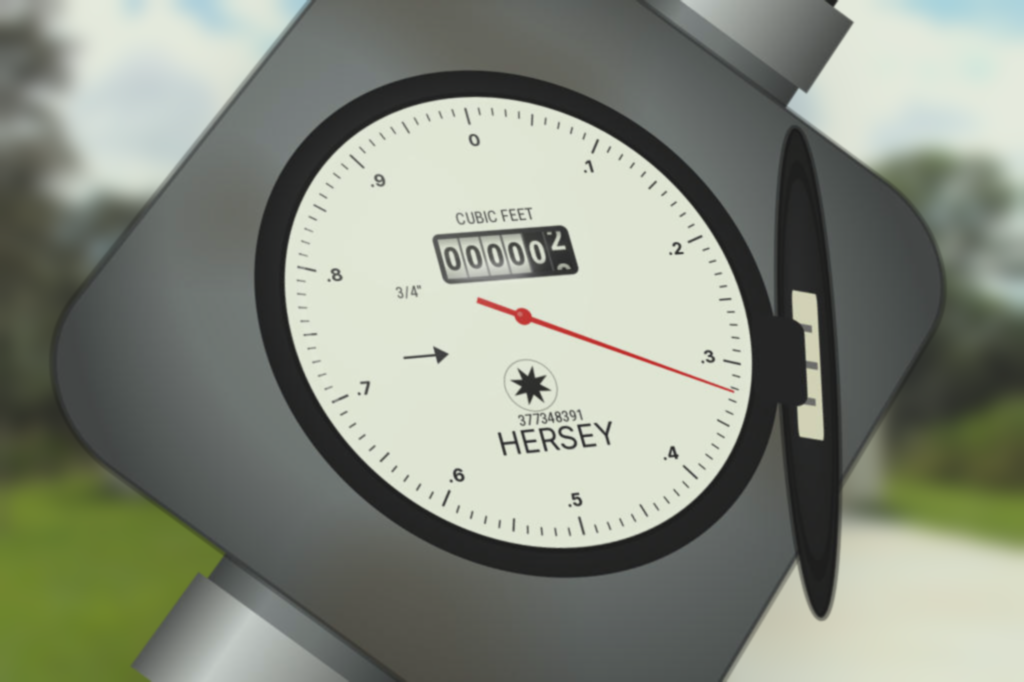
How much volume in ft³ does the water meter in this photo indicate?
2.32 ft³
